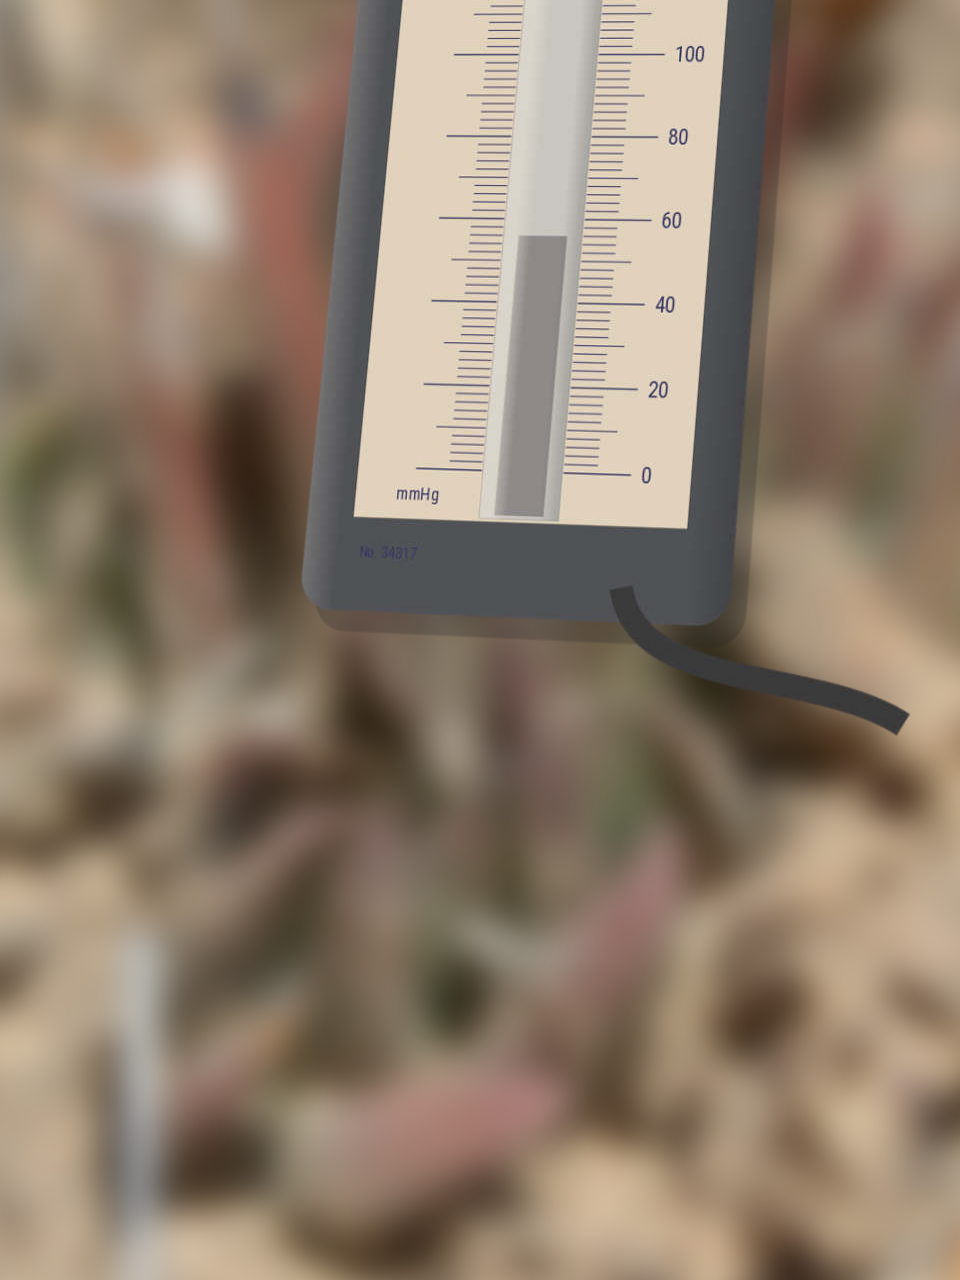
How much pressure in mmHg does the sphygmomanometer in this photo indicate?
56 mmHg
